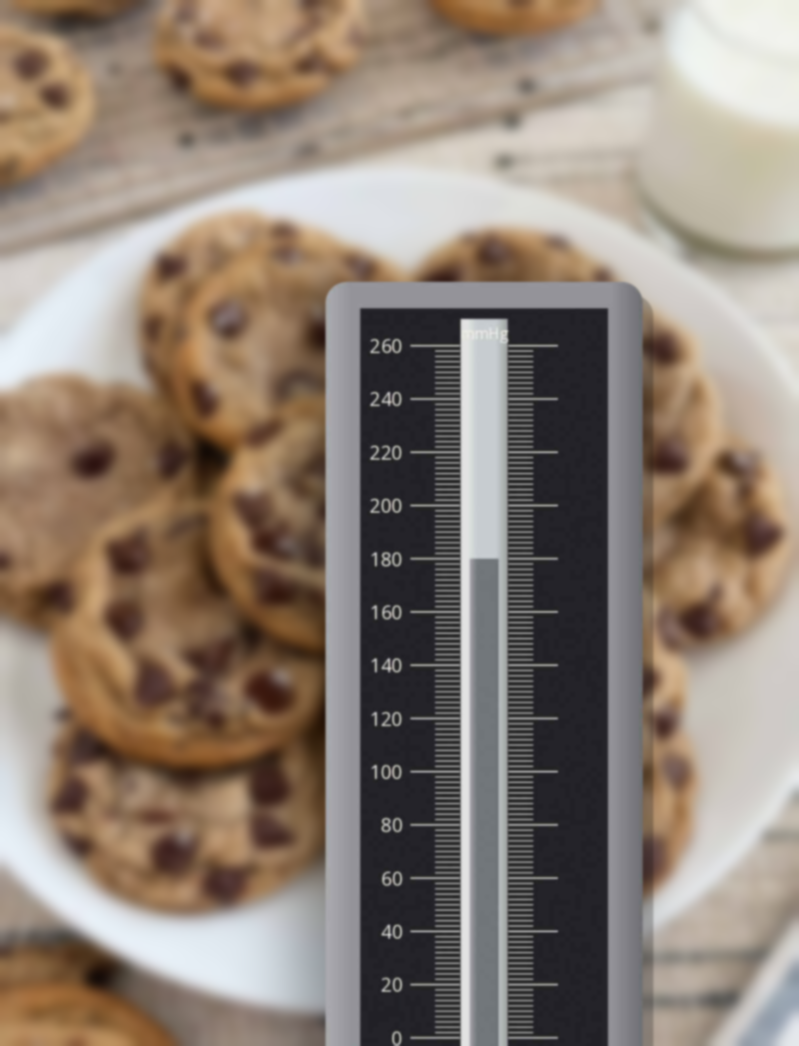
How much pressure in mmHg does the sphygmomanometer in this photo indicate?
180 mmHg
